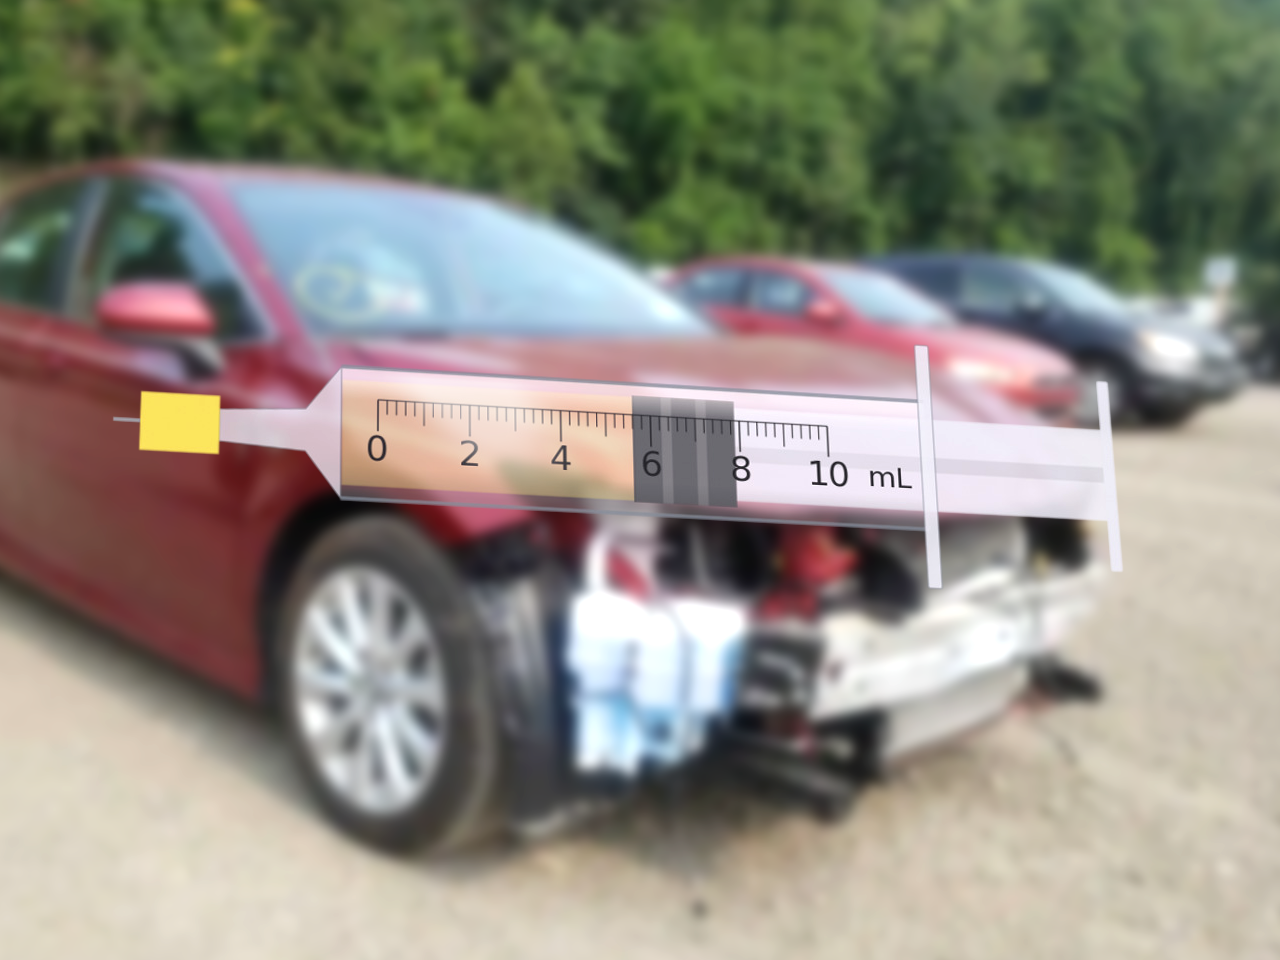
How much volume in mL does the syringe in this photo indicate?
5.6 mL
